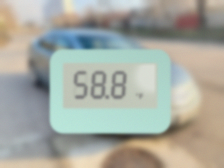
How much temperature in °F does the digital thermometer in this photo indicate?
58.8 °F
